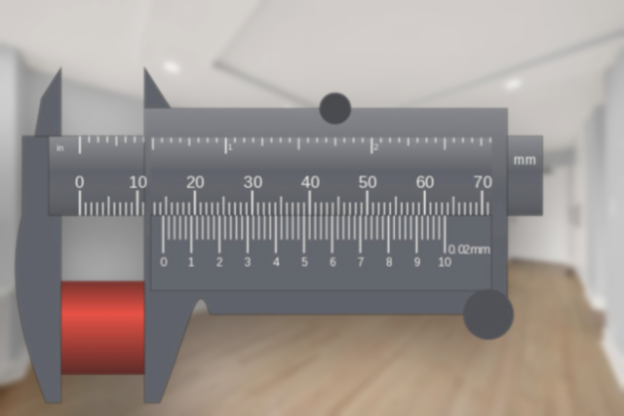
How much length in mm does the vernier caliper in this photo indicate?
14.5 mm
